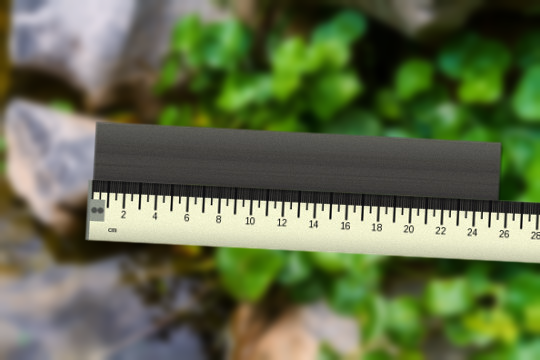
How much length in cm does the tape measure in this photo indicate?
25.5 cm
